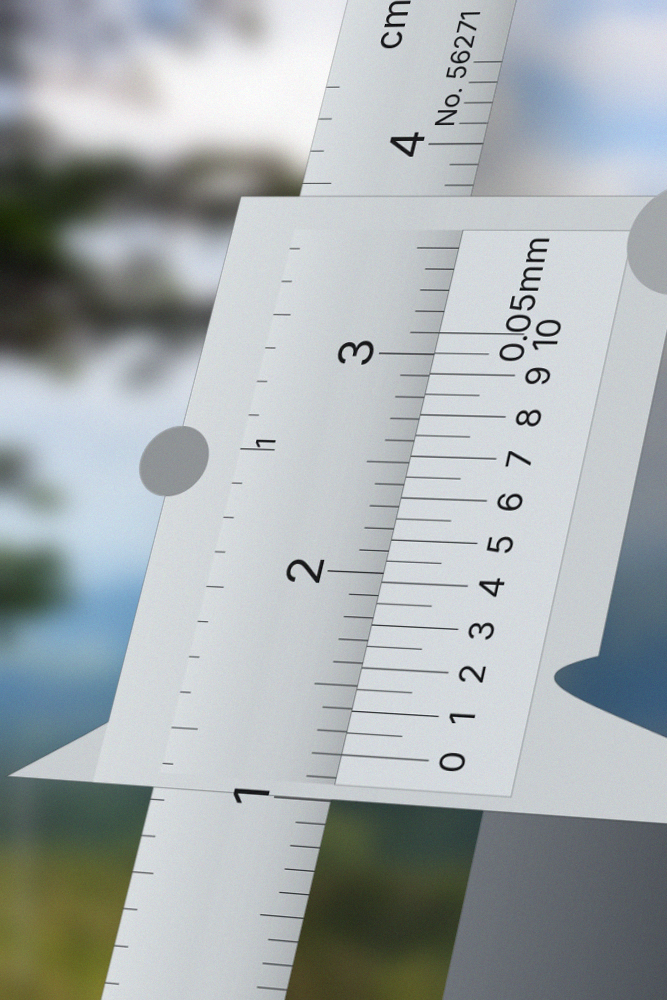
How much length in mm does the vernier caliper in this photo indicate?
12.0 mm
